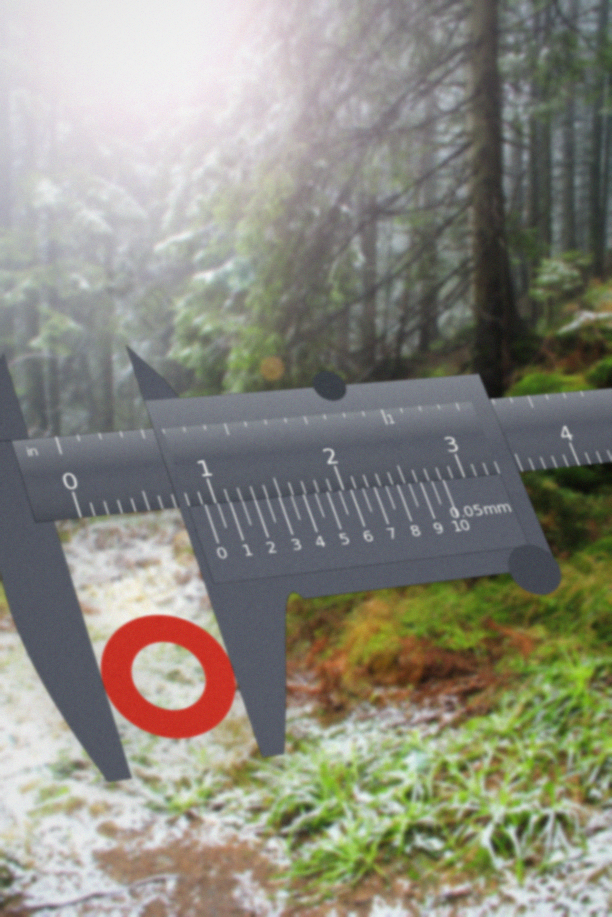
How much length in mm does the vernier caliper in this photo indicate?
9.2 mm
